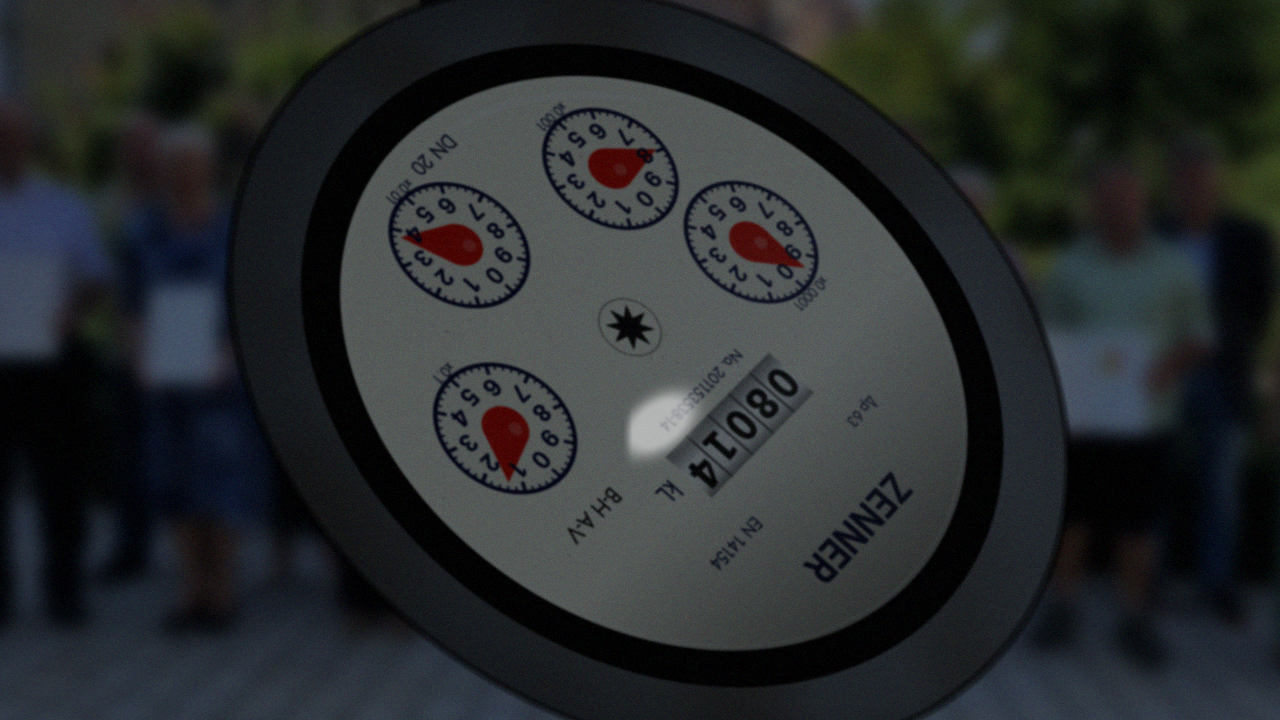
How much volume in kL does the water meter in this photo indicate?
8014.1379 kL
